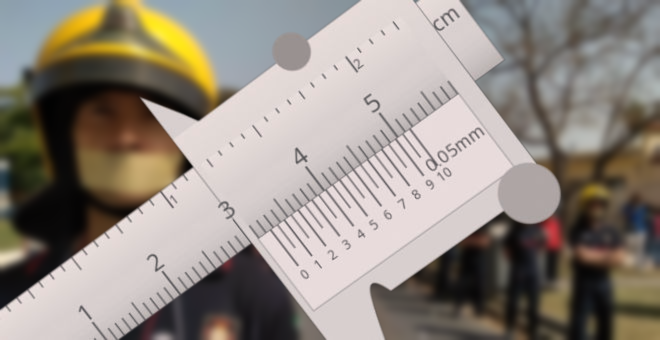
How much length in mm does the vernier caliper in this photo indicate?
32.6 mm
